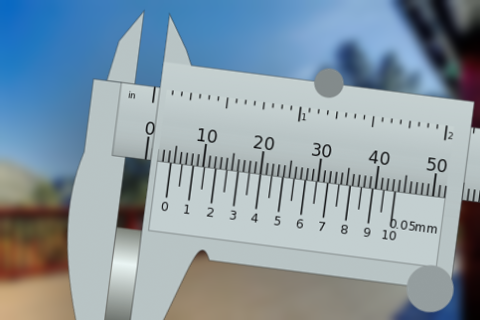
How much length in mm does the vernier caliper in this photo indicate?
4.4 mm
